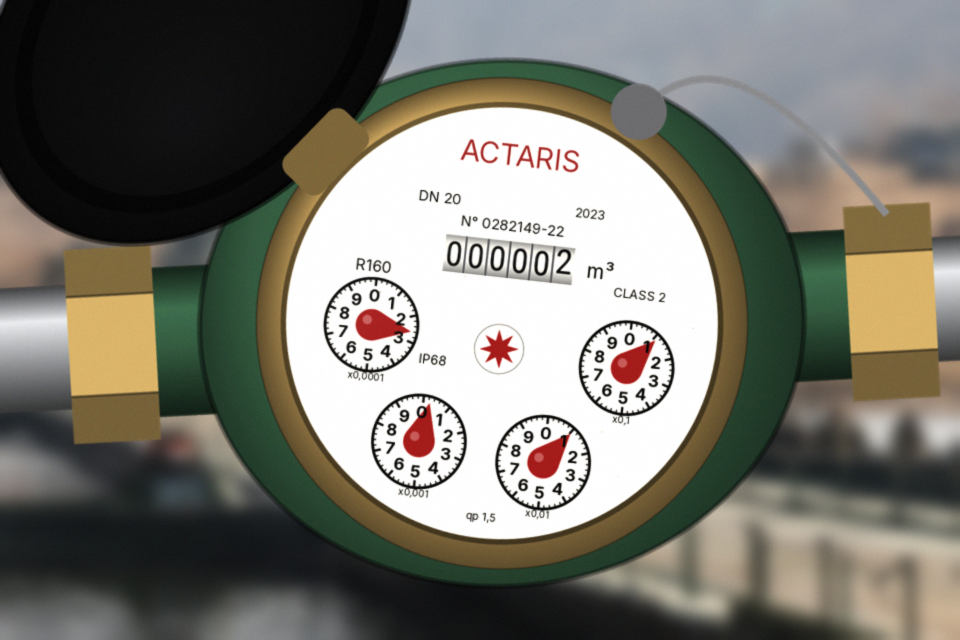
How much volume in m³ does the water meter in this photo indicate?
2.1102 m³
